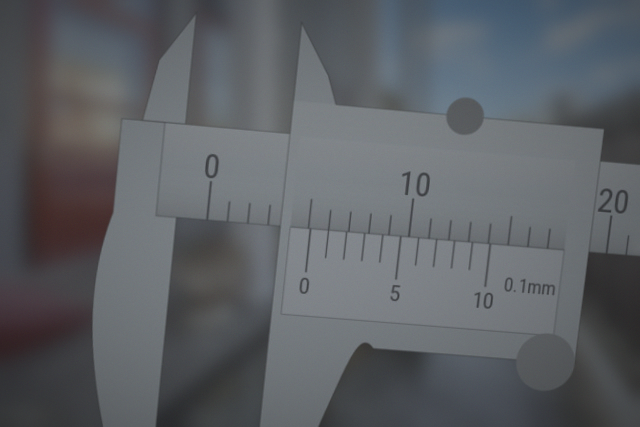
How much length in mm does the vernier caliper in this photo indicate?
5.1 mm
